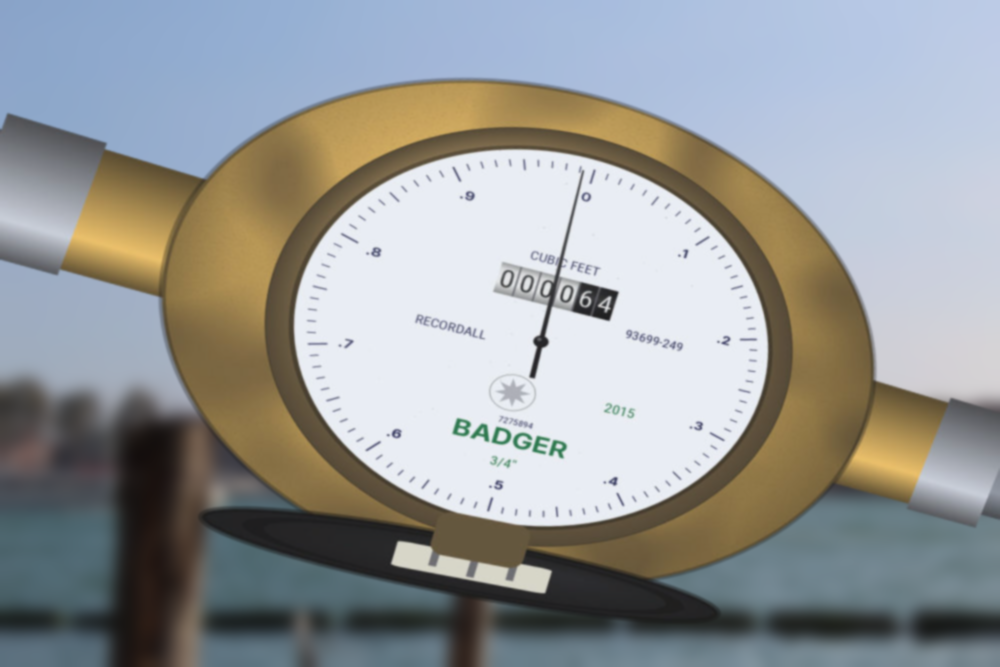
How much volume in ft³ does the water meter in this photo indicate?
63.99 ft³
